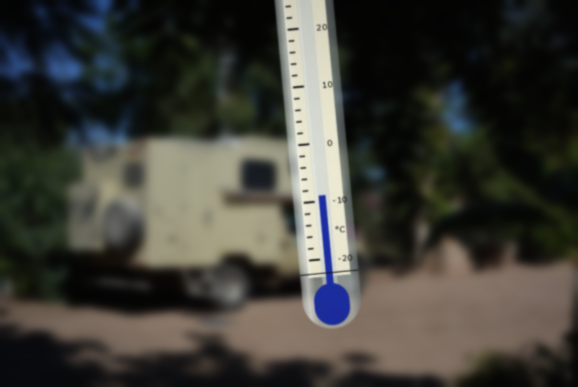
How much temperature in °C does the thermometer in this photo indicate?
-9 °C
